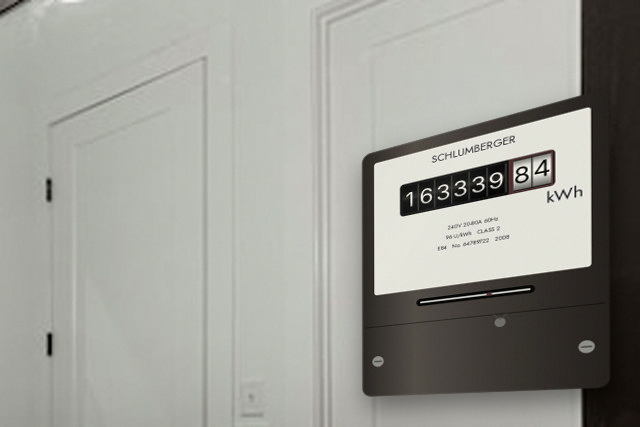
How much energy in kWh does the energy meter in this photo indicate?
163339.84 kWh
